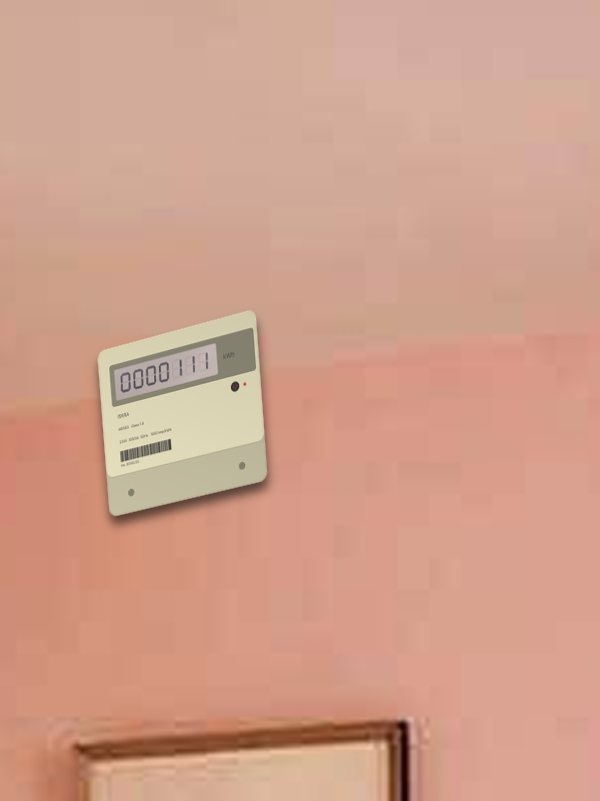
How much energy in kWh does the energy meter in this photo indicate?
111 kWh
